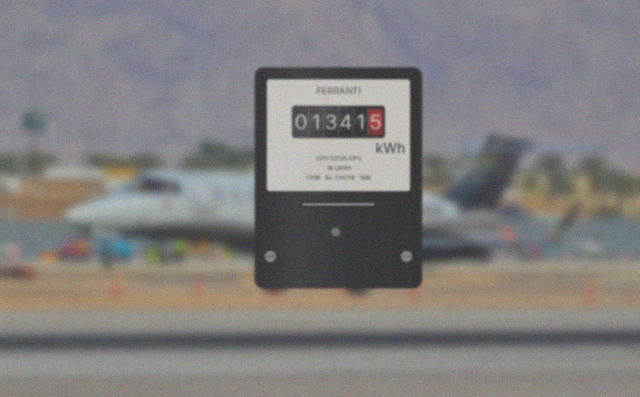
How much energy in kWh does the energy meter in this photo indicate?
1341.5 kWh
